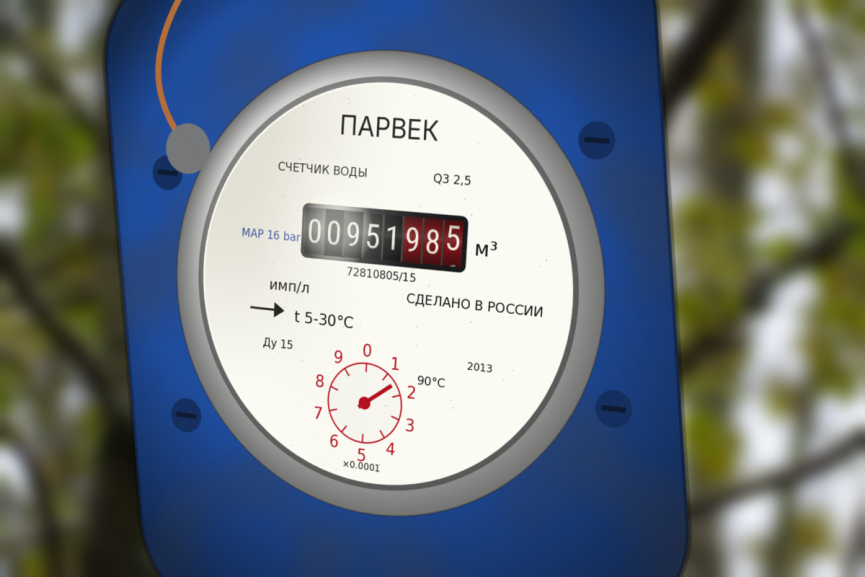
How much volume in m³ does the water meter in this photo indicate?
951.9851 m³
